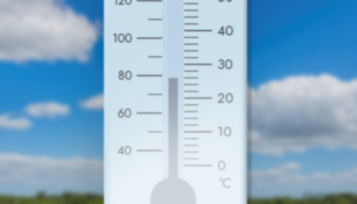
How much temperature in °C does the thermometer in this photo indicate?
26 °C
